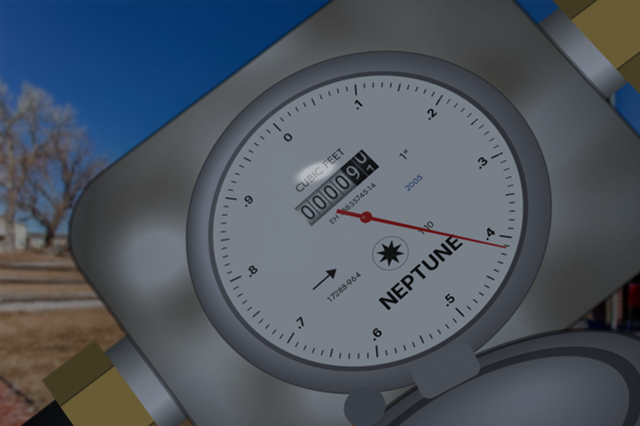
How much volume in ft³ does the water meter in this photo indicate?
90.41 ft³
